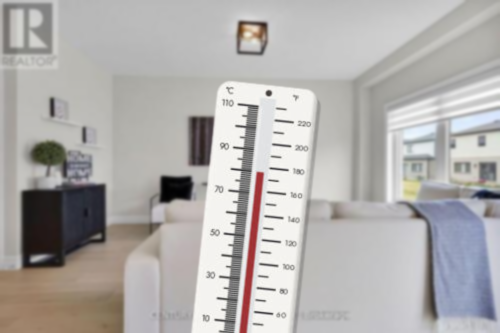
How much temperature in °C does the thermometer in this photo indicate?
80 °C
